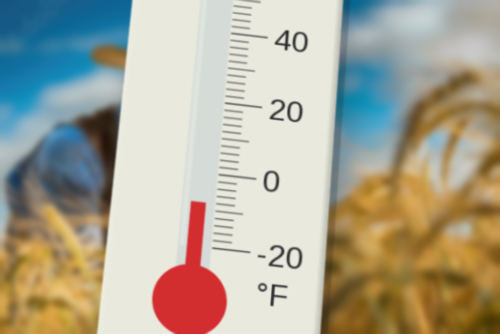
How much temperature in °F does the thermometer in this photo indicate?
-8 °F
